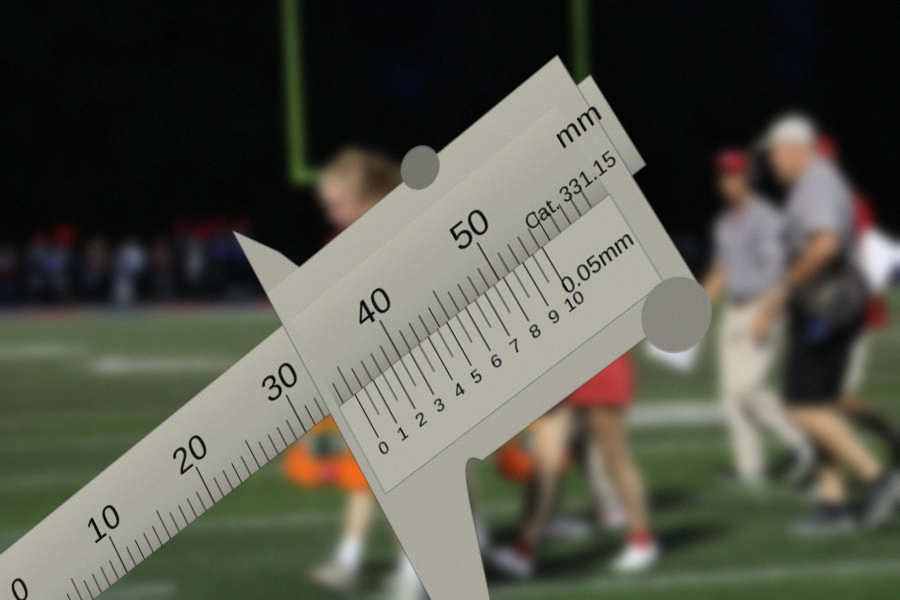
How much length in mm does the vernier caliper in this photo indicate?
35.2 mm
